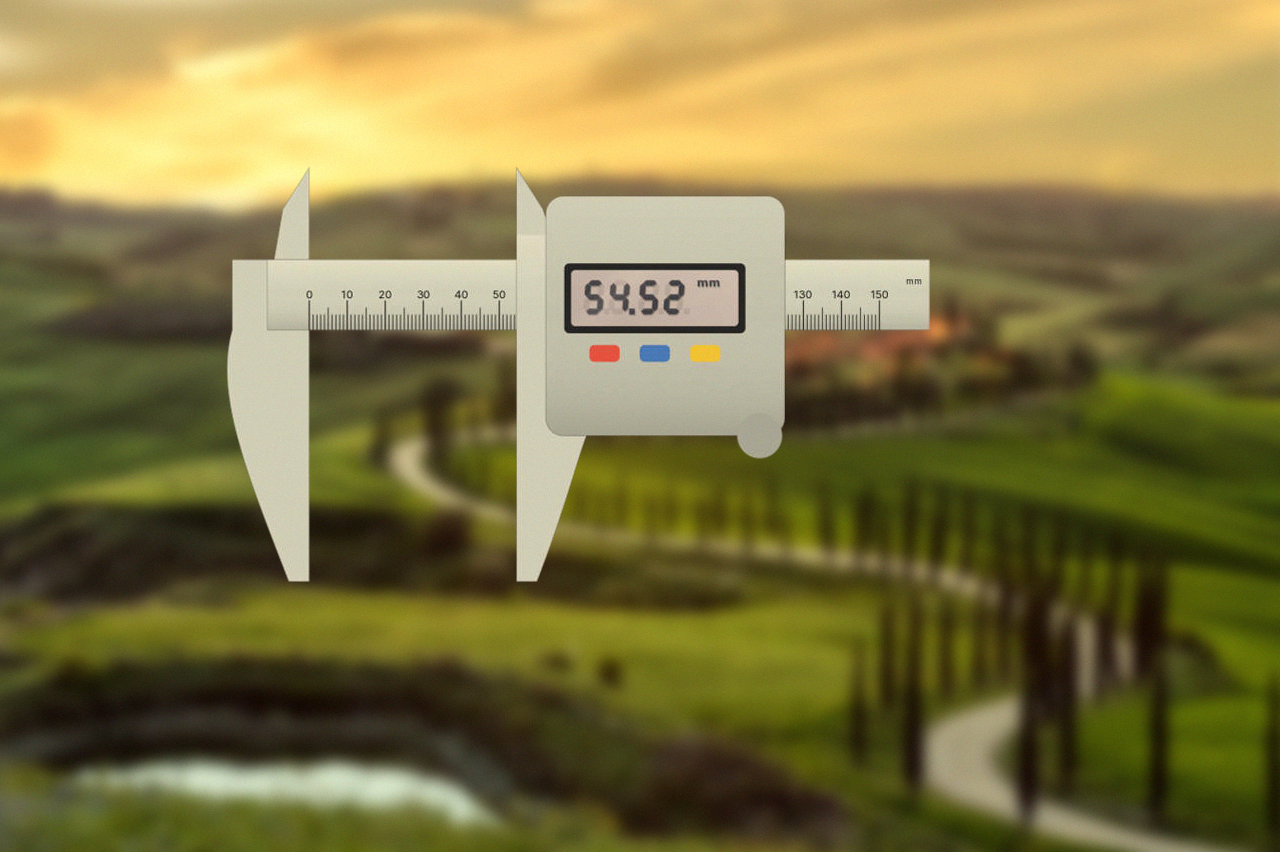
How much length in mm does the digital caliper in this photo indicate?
54.52 mm
